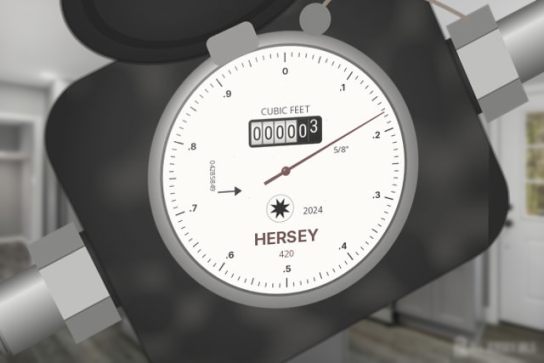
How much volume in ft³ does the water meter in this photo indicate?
3.17 ft³
